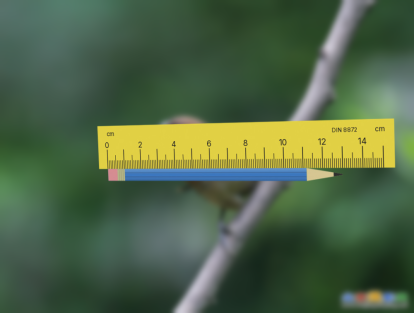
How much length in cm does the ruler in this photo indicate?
13 cm
